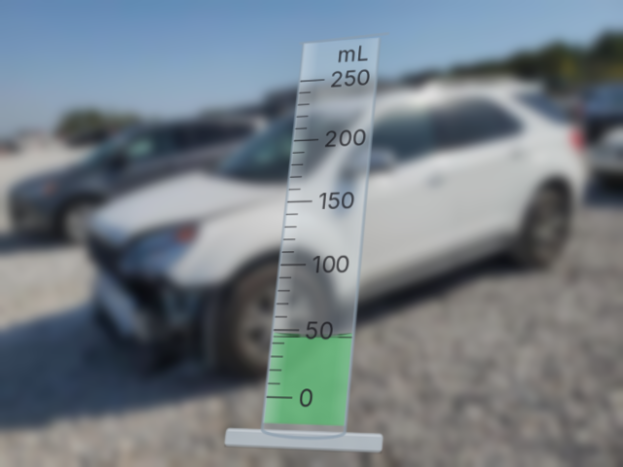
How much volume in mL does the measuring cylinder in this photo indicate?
45 mL
